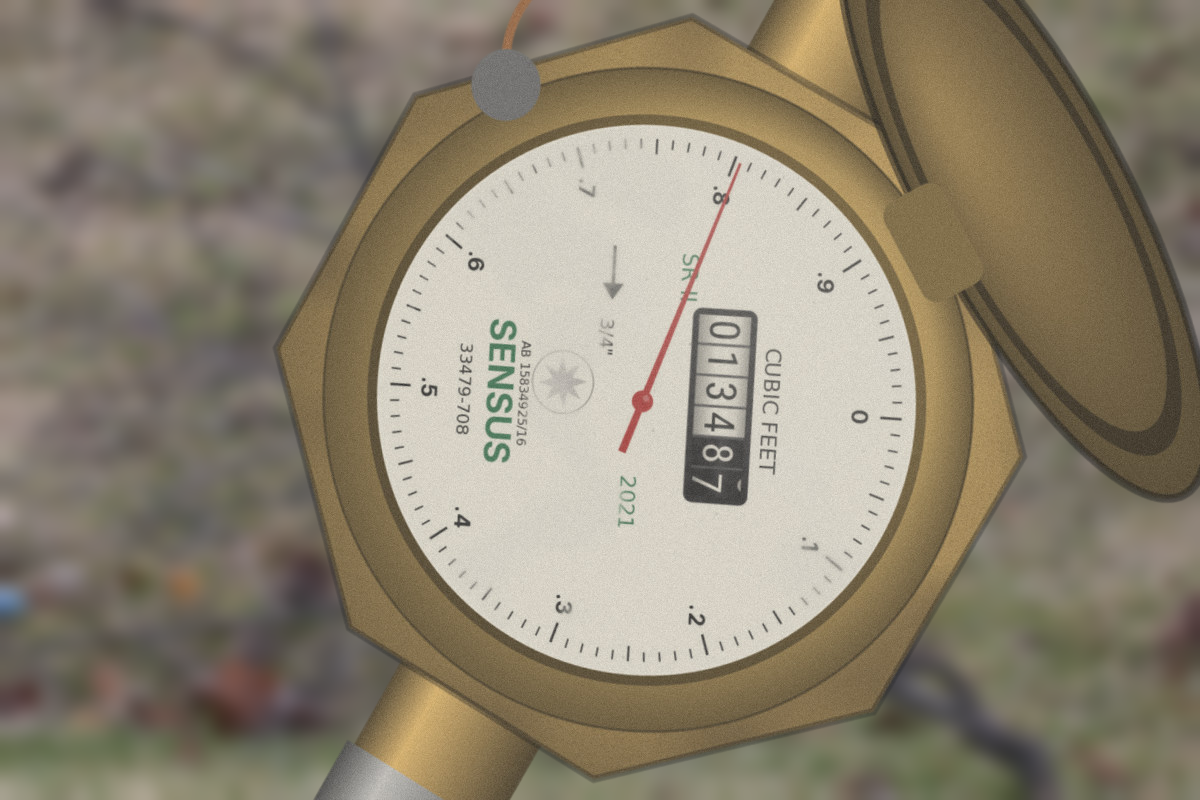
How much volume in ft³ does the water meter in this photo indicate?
13486.80 ft³
